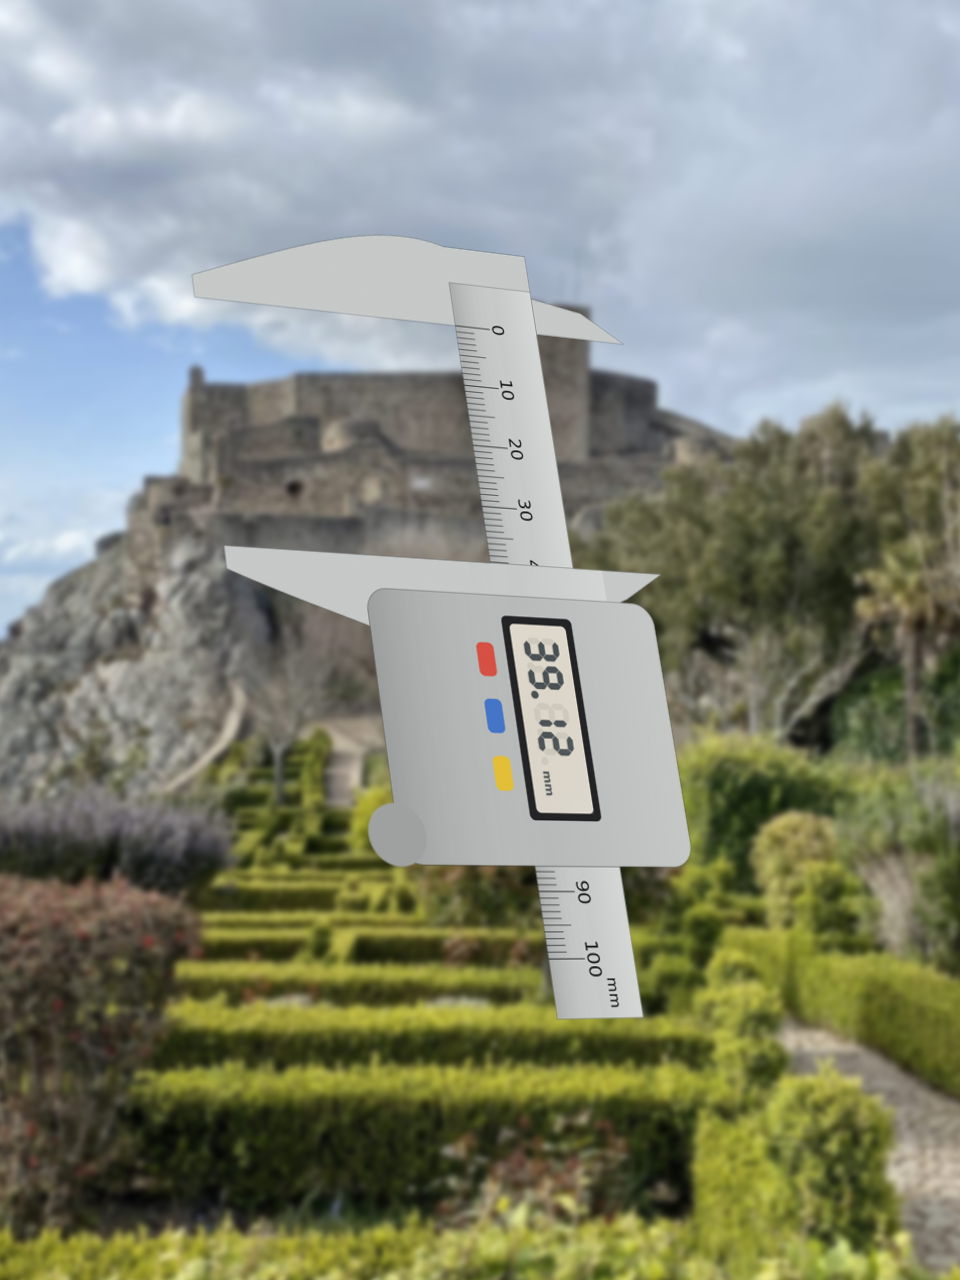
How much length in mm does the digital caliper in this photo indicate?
39.12 mm
